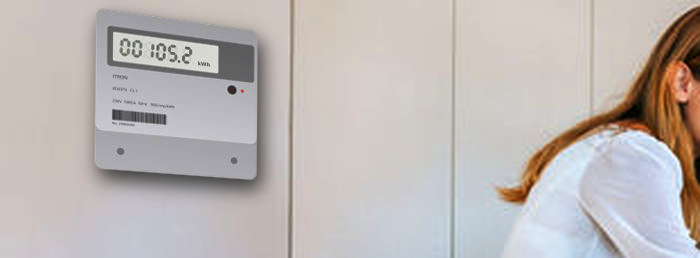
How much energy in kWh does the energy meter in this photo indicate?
105.2 kWh
